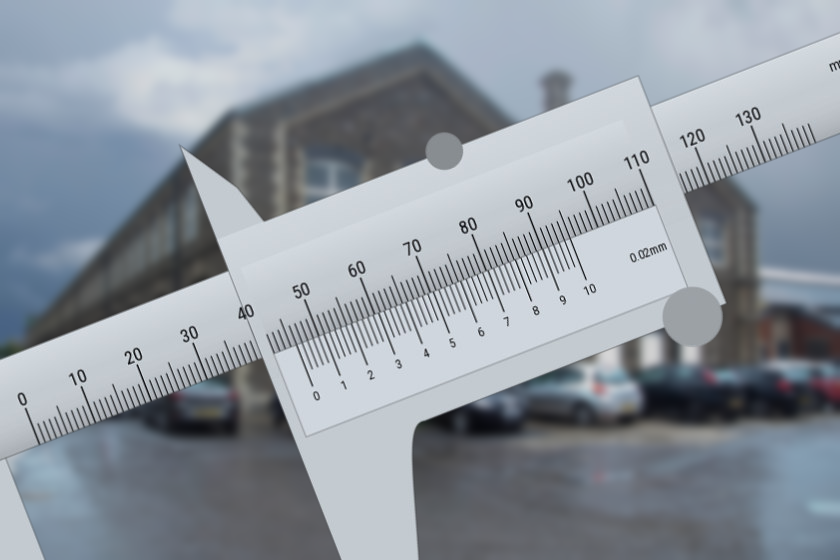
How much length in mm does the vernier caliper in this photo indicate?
46.0 mm
